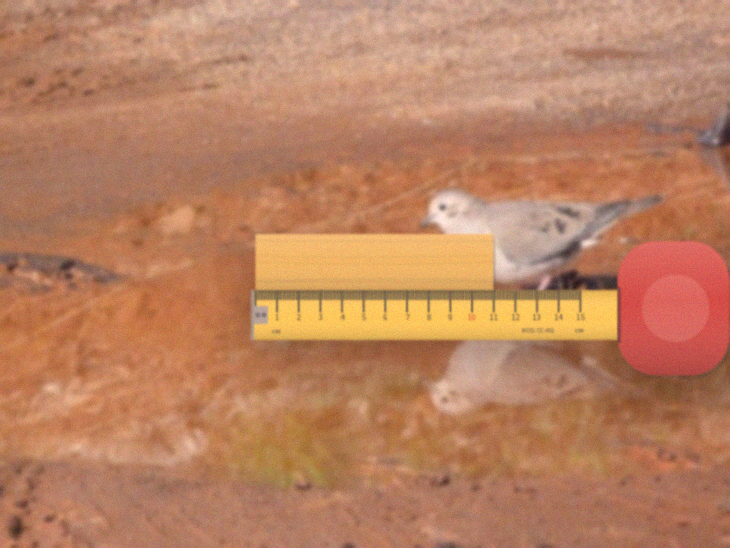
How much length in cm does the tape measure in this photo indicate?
11 cm
